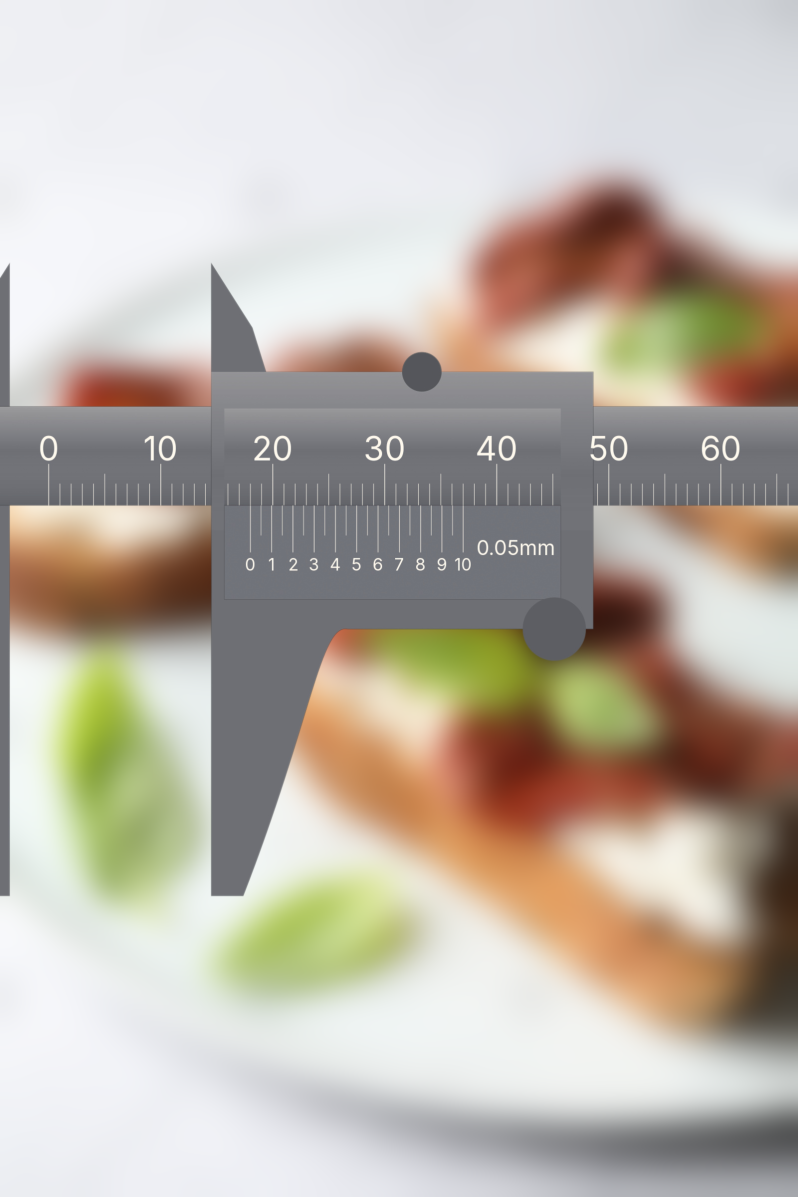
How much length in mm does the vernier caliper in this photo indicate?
18.0 mm
